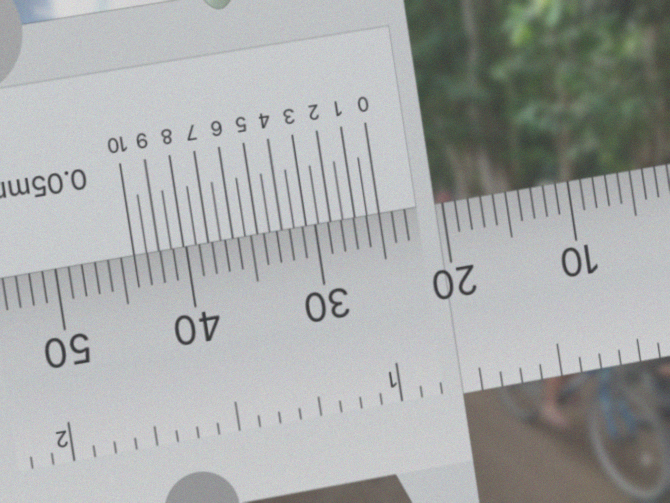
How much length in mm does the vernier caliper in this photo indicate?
25.0 mm
